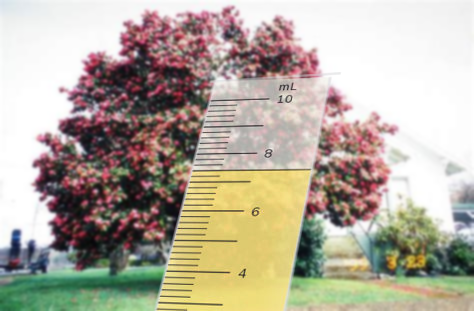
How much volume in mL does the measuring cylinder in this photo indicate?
7.4 mL
